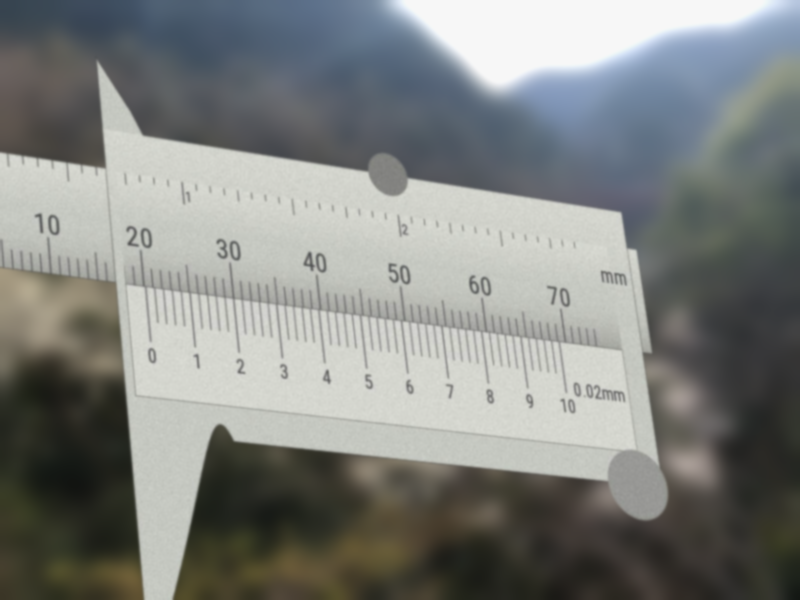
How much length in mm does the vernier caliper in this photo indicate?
20.2 mm
